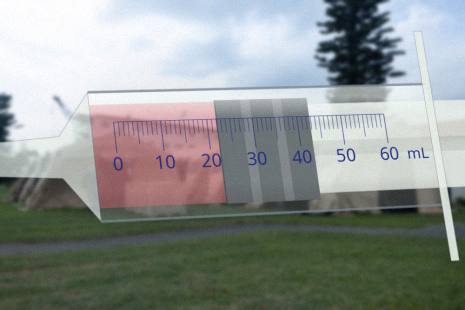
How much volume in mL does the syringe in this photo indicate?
22 mL
